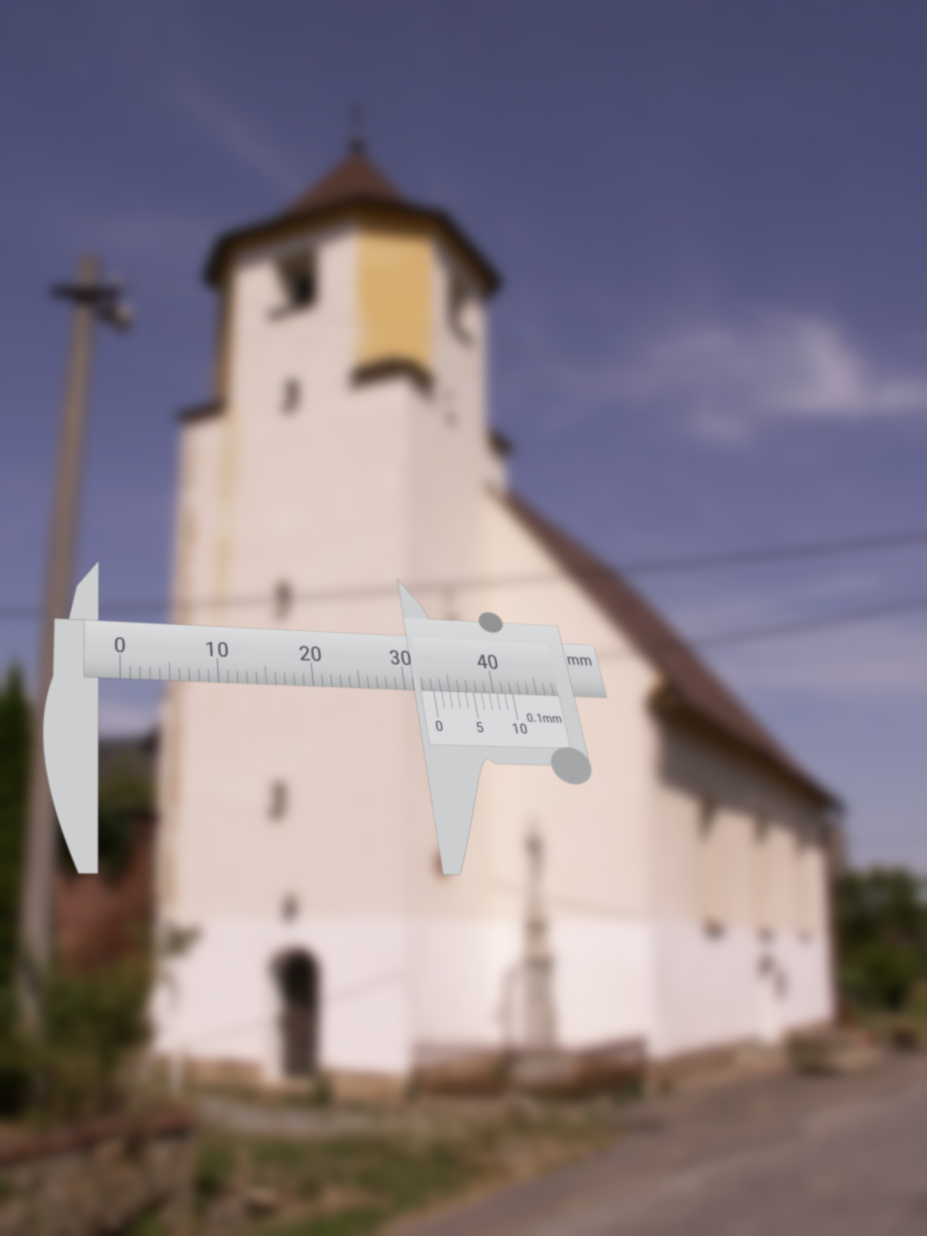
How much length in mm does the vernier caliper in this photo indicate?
33.2 mm
